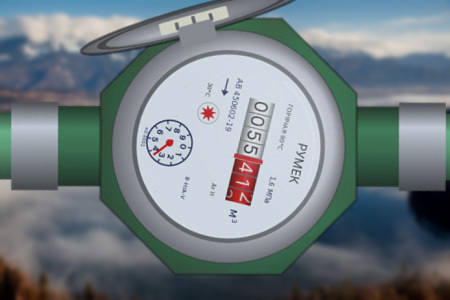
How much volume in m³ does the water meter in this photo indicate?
55.4123 m³
